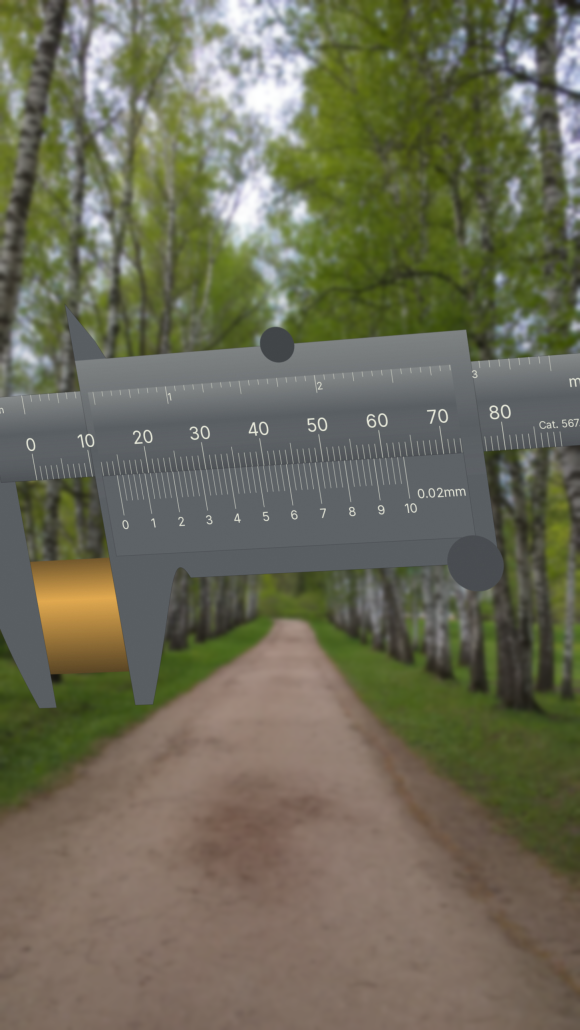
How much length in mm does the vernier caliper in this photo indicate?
14.4 mm
